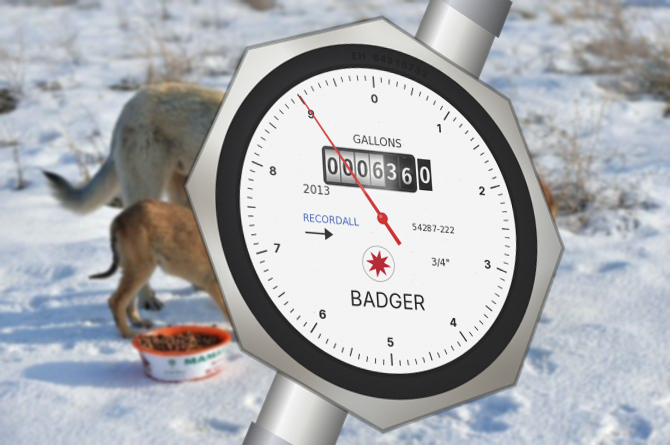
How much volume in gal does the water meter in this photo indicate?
6359.0 gal
